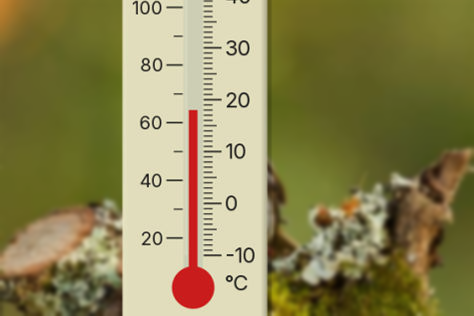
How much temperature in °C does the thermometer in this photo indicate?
18 °C
